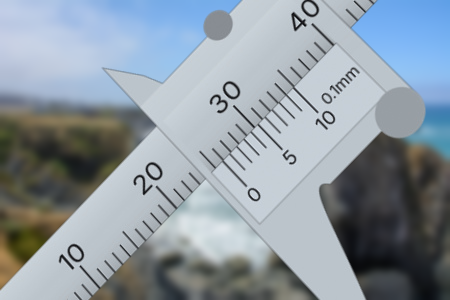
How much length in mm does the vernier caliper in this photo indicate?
25.9 mm
